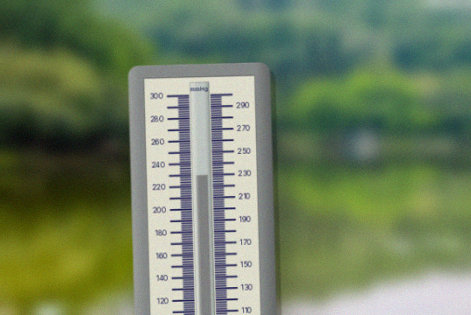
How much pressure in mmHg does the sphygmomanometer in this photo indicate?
230 mmHg
